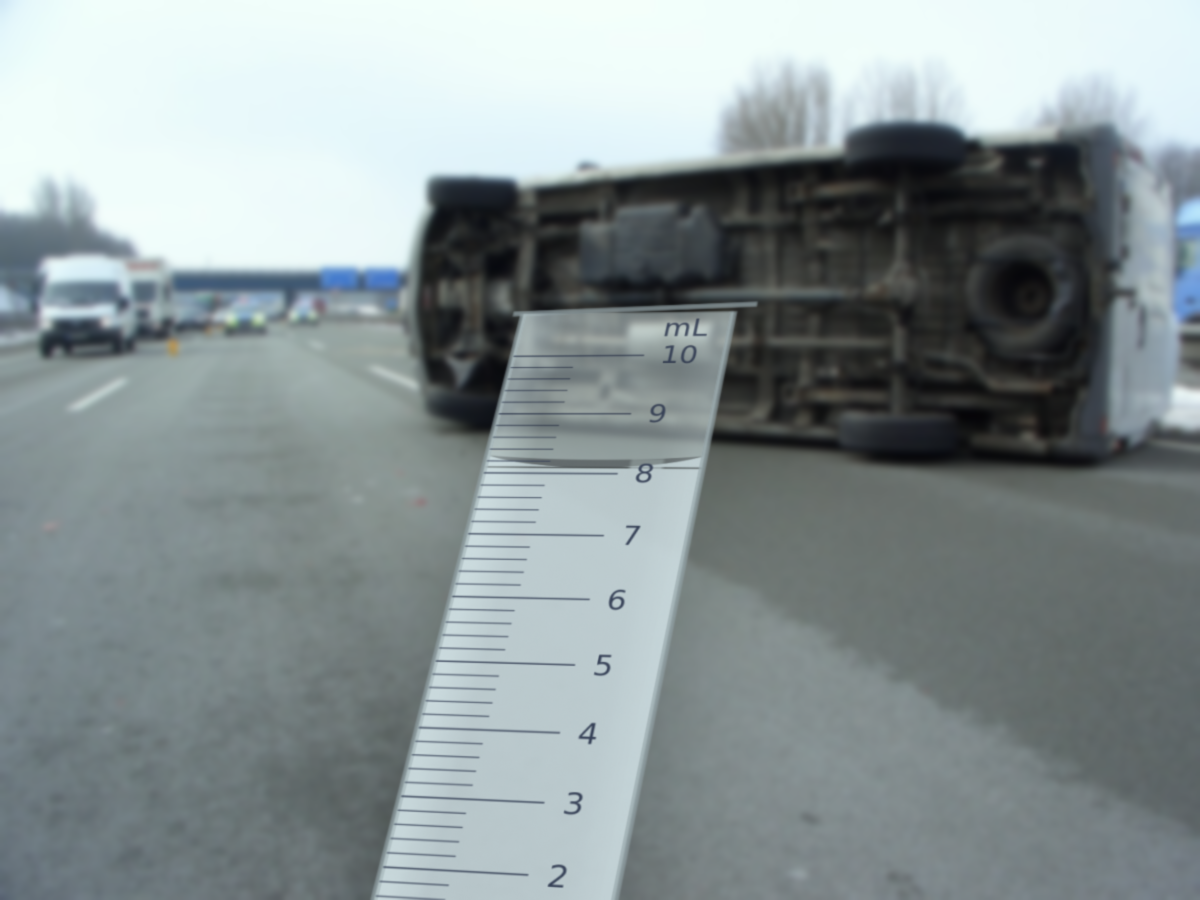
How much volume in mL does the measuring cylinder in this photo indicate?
8.1 mL
